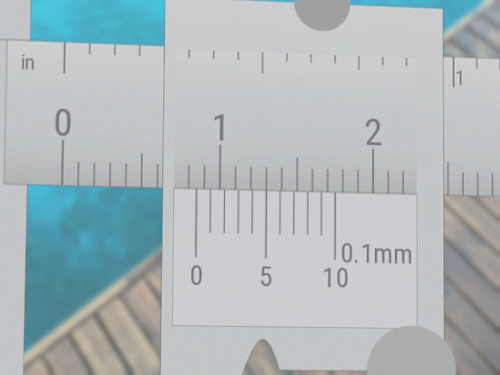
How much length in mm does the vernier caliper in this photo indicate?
8.5 mm
